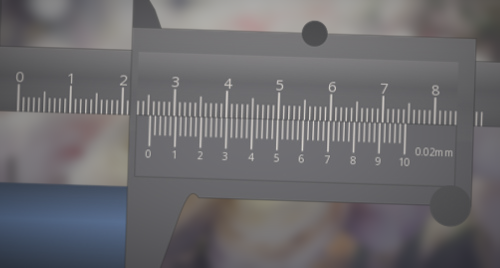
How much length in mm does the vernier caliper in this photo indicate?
25.4 mm
